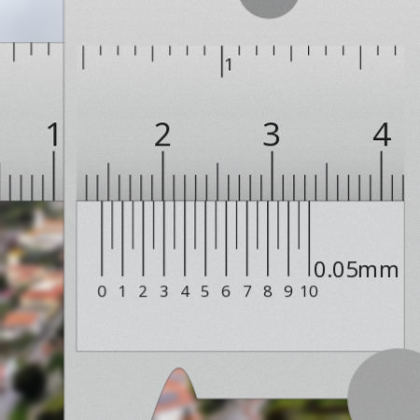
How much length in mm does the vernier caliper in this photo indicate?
14.4 mm
